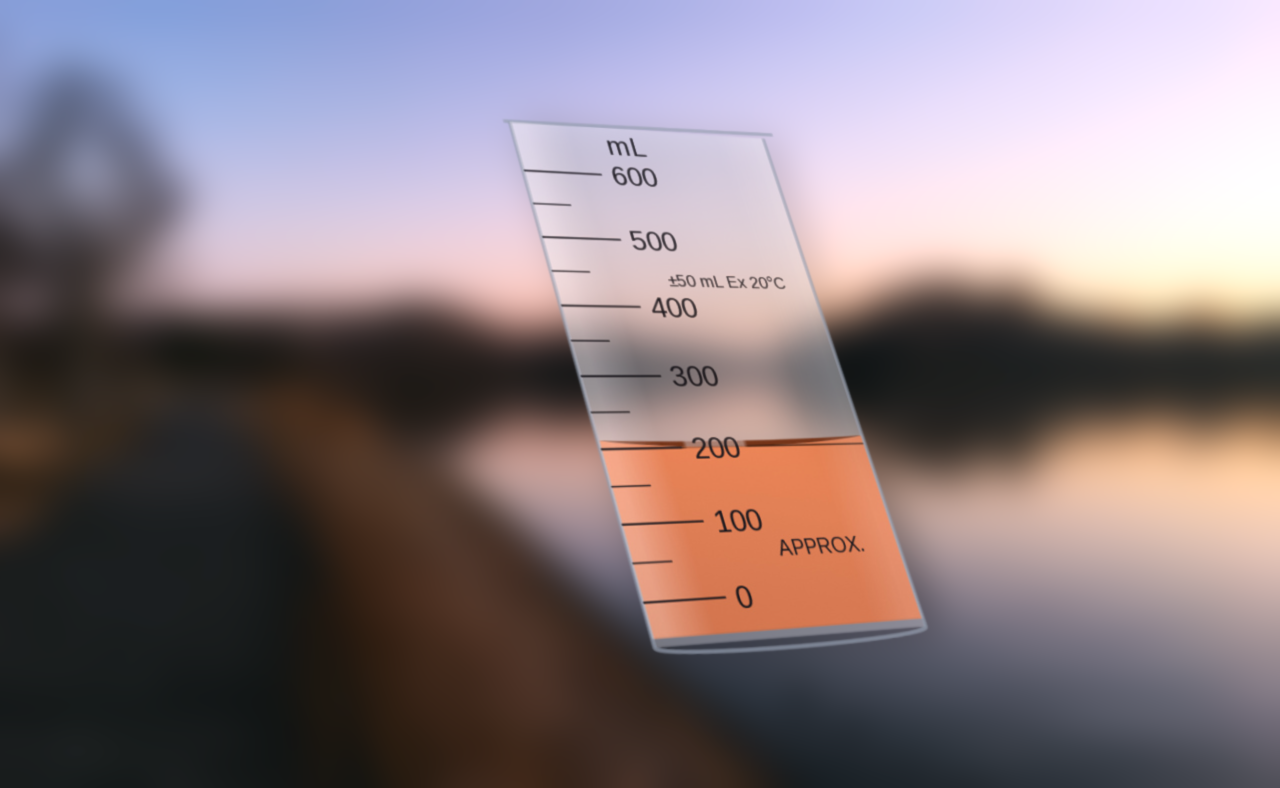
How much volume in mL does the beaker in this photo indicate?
200 mL
